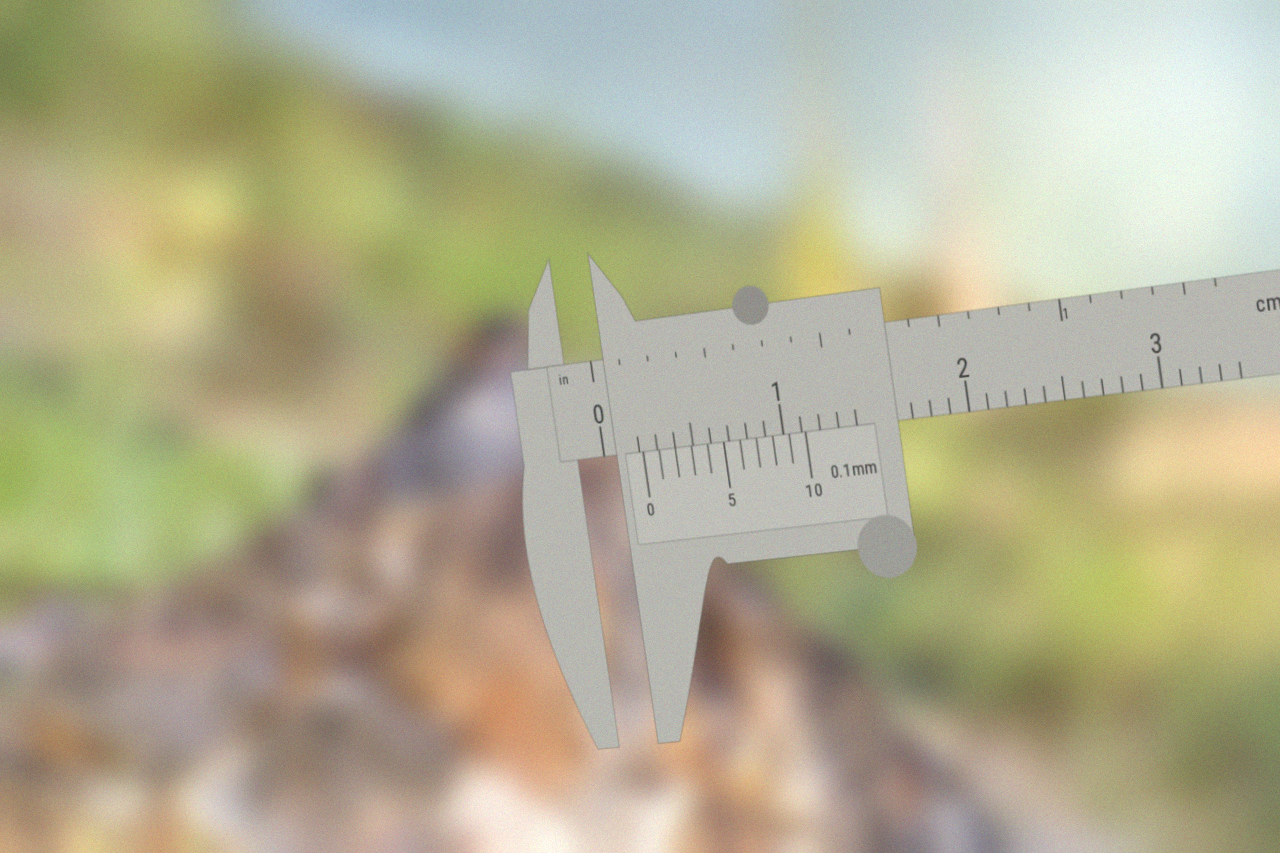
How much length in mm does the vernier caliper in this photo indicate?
2.2 mm
